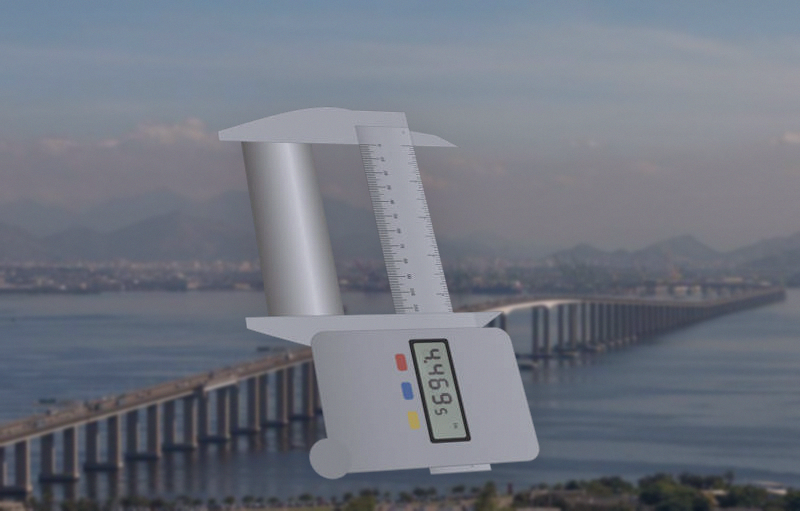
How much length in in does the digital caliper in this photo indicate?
4.4695 in
